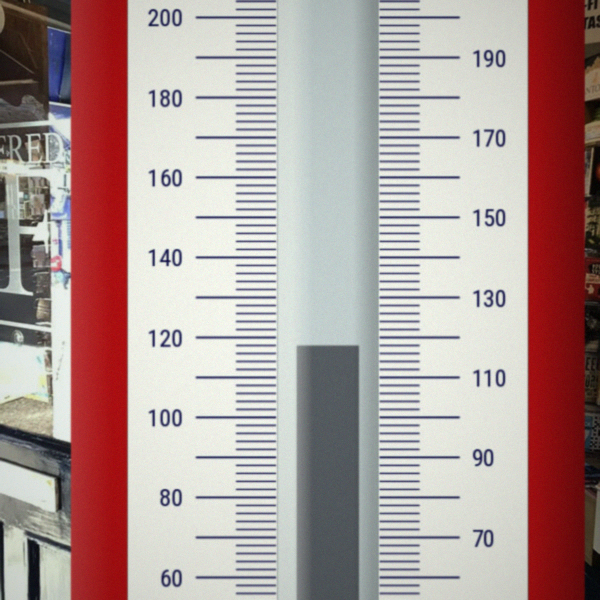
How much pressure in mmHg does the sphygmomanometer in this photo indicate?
118 mmHg
